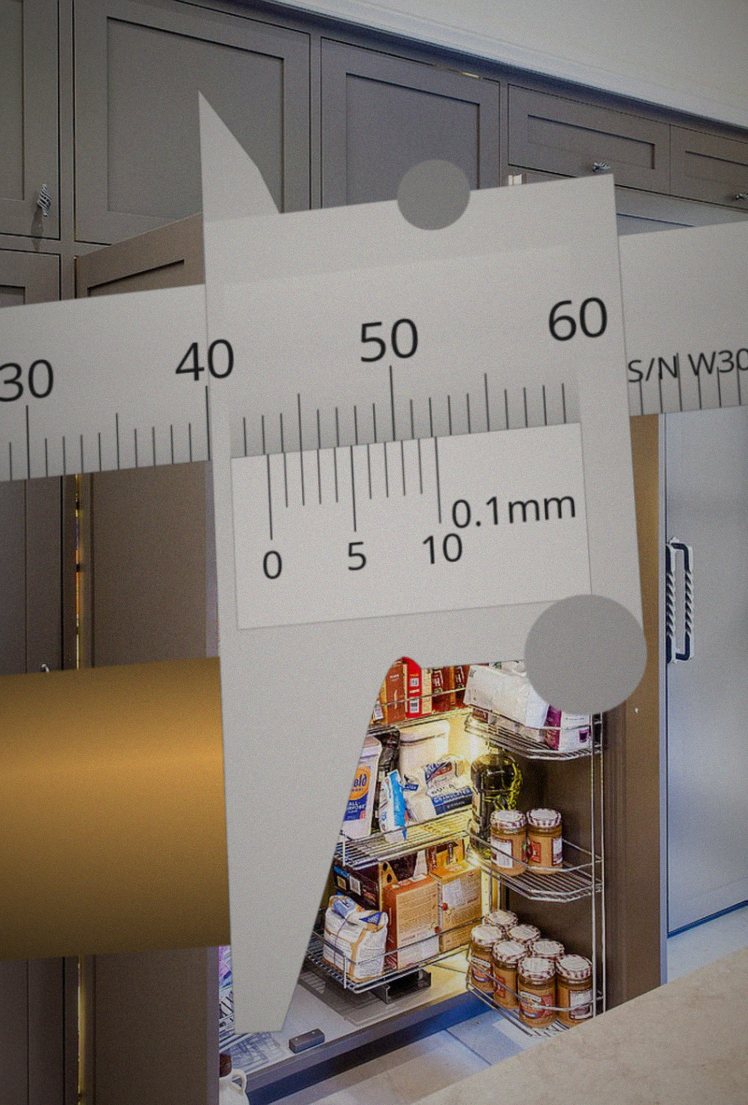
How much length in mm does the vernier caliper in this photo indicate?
43.2 mm
